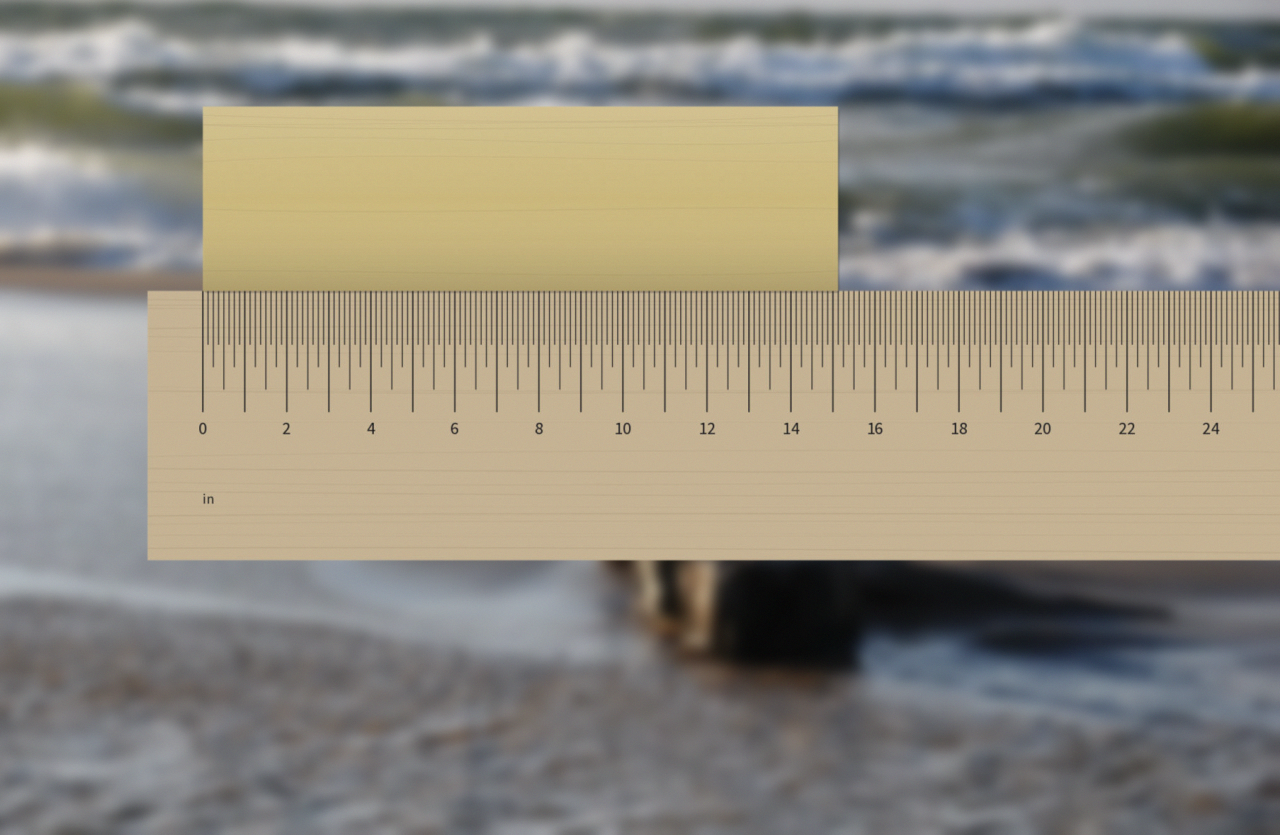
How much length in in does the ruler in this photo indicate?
15.125 in
